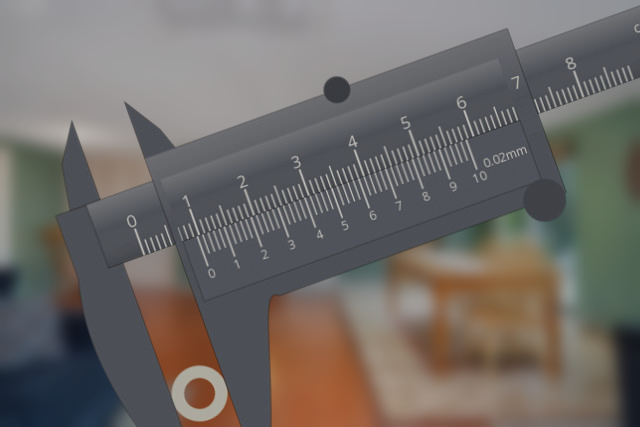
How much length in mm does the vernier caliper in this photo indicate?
9.6 mm
